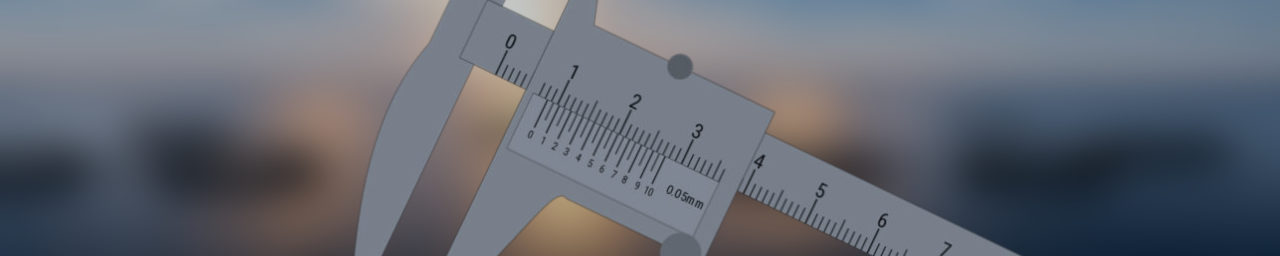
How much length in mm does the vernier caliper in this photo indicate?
8.4 mm
